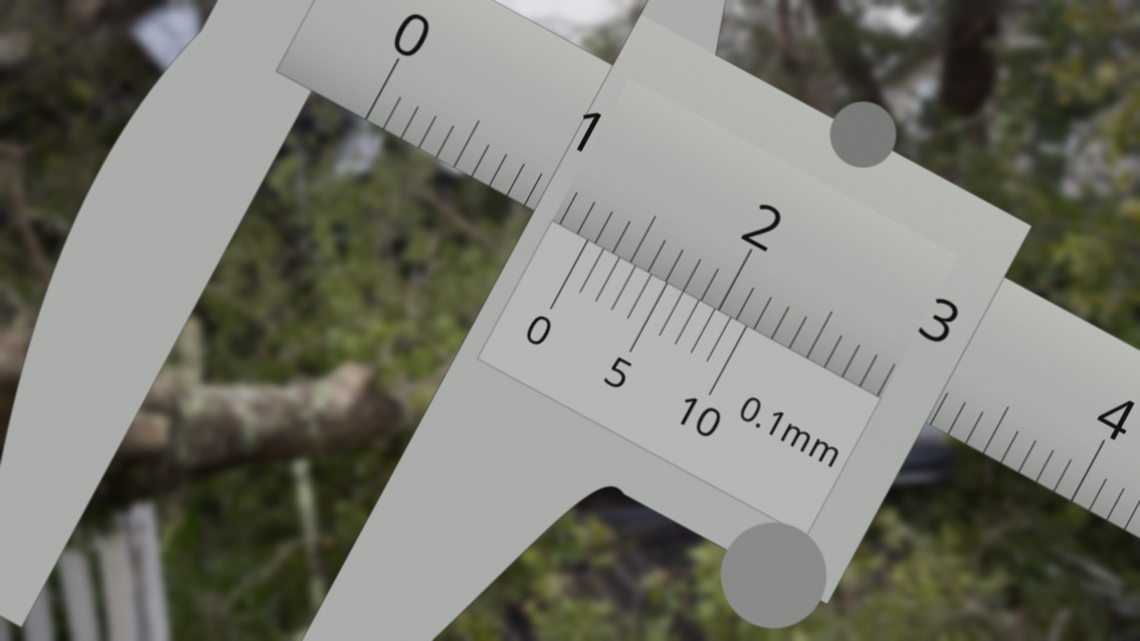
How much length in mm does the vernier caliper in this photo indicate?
12.6 mm
